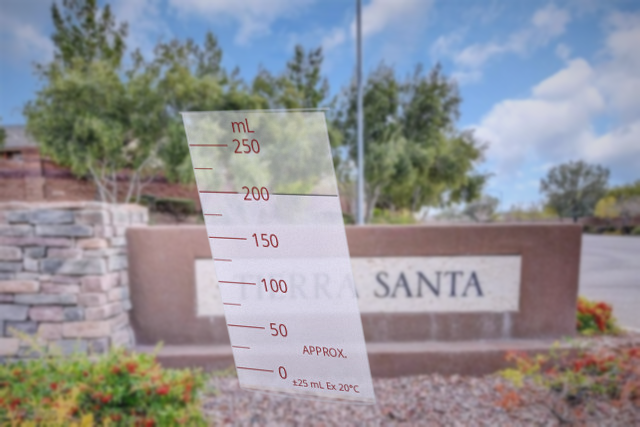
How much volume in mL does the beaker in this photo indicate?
200 mL
